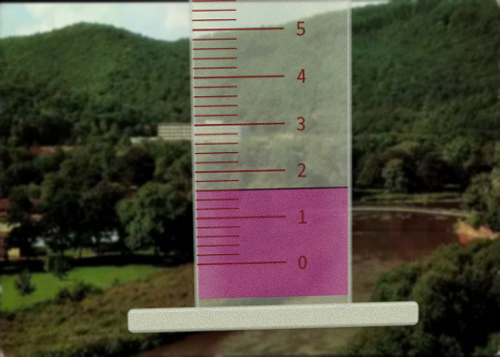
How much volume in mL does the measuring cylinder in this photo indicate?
1.6 mL
